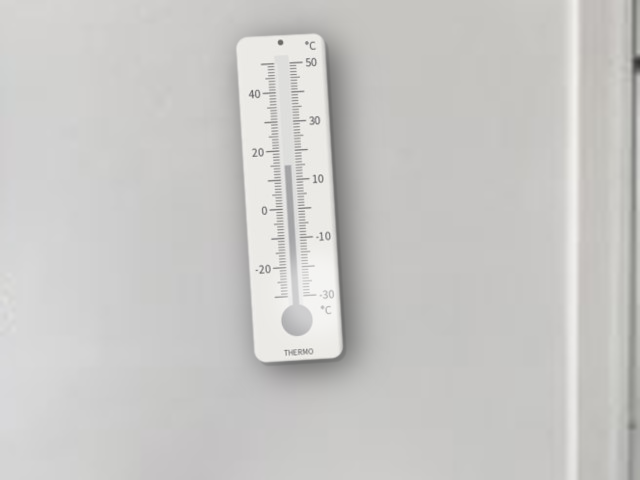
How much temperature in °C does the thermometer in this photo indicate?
15 °C
